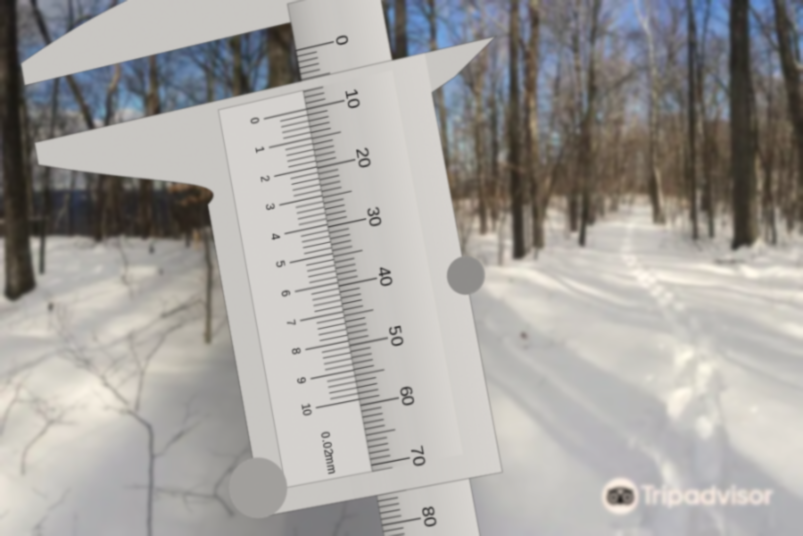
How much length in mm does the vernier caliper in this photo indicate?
10.0 mm
